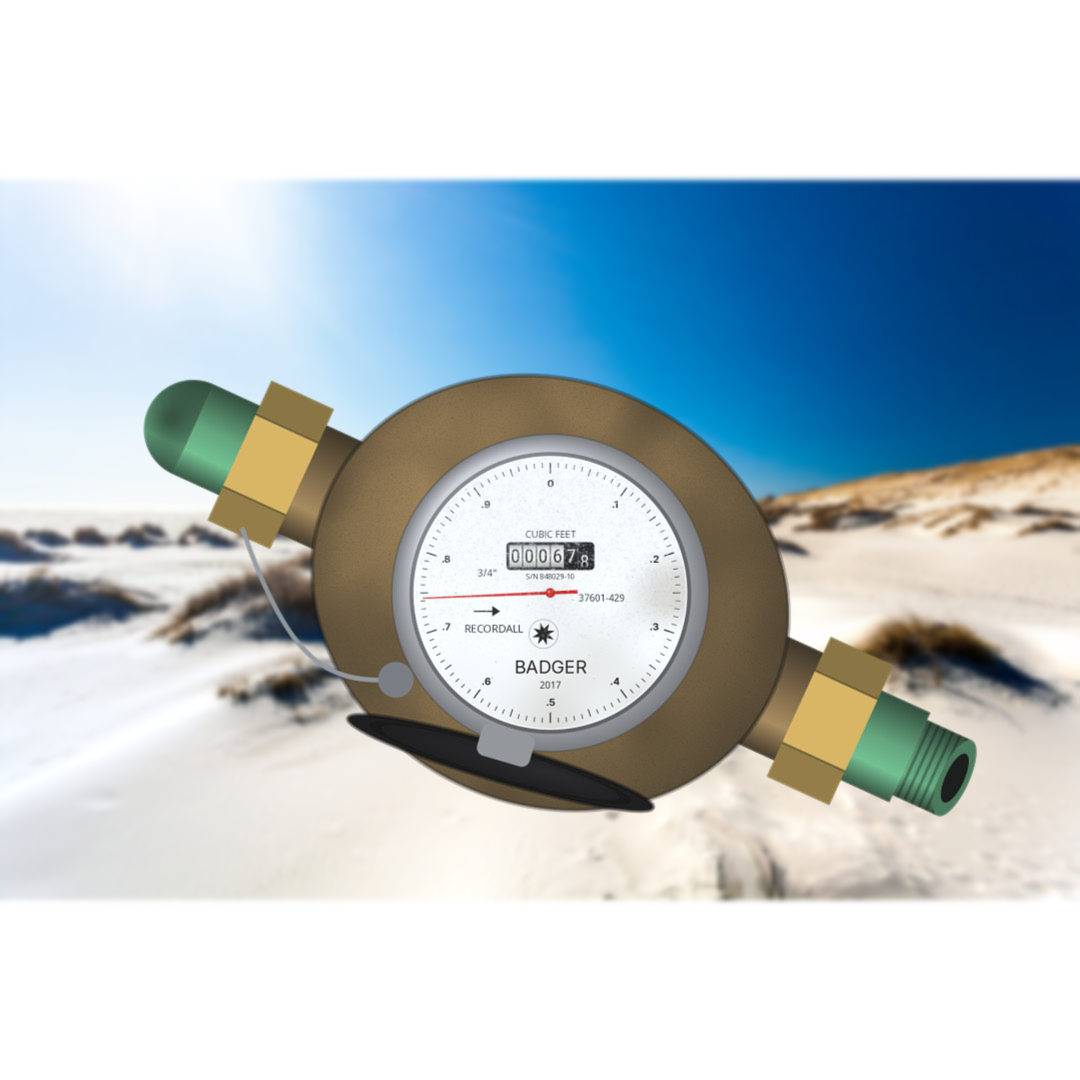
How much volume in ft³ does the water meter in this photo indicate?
677.74 ft³
